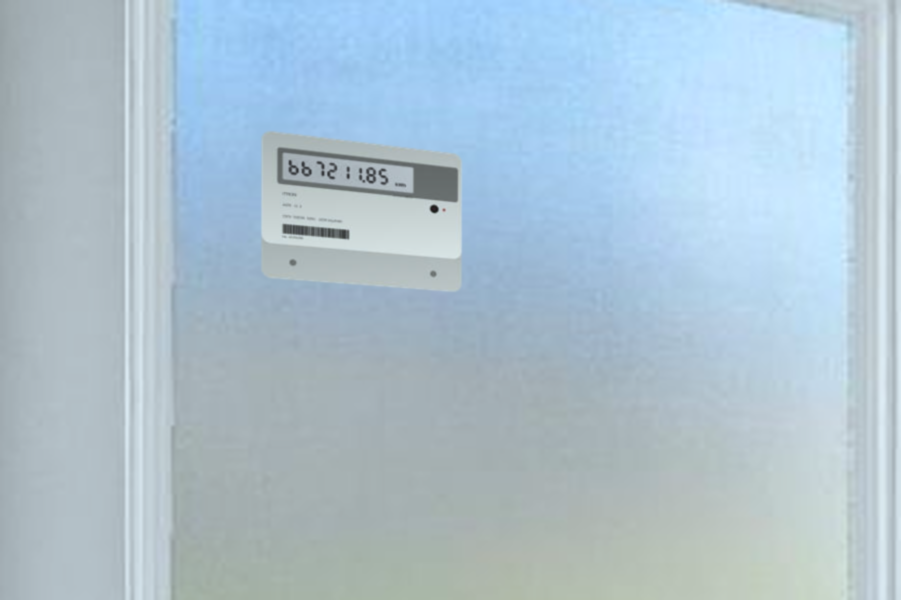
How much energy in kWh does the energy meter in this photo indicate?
667211.85 kWh
